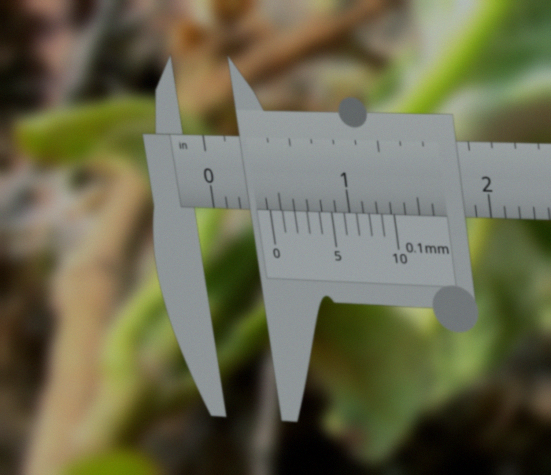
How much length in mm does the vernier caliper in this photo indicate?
4.2 mm
